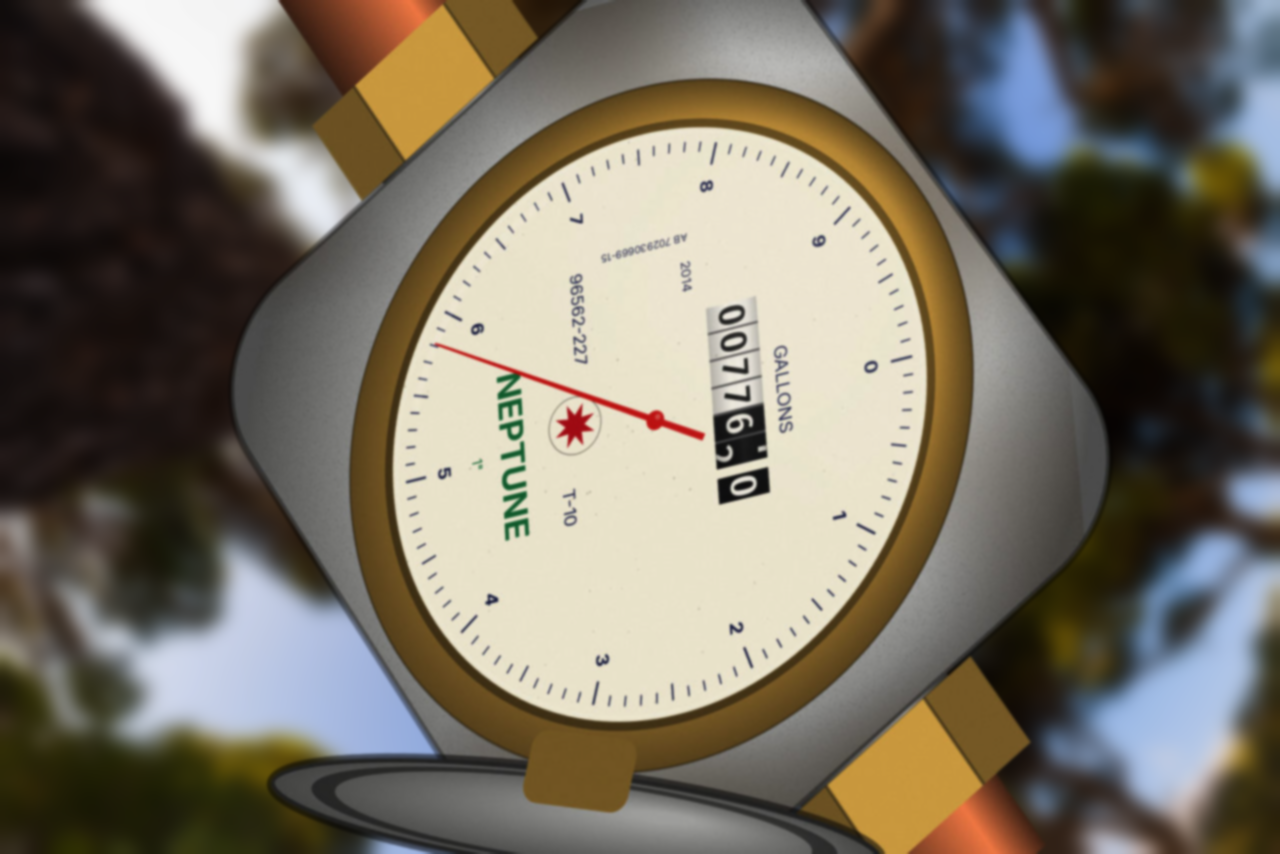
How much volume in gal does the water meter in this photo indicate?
77615.8 gal
